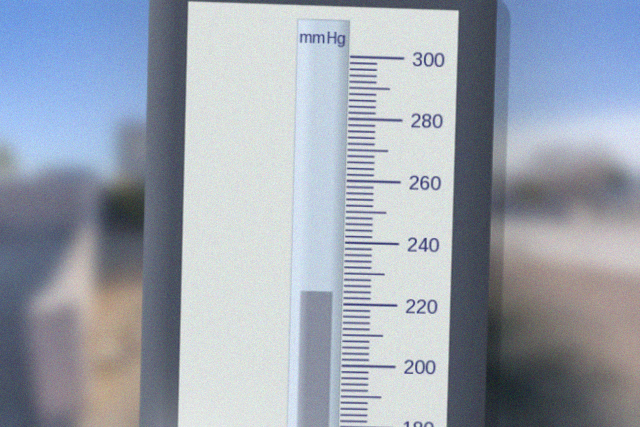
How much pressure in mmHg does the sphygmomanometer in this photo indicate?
224 mmHg
